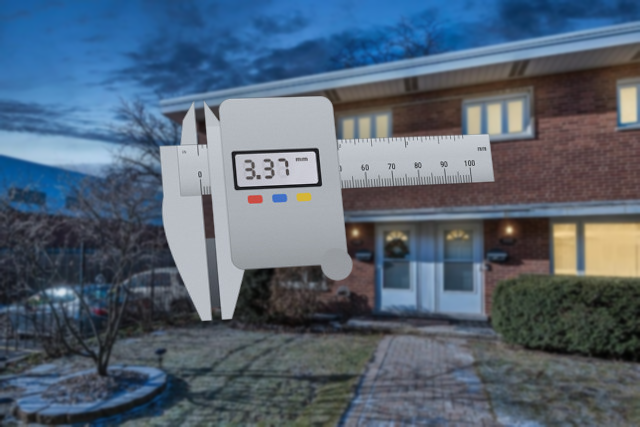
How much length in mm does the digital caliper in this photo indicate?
3.37 mm
